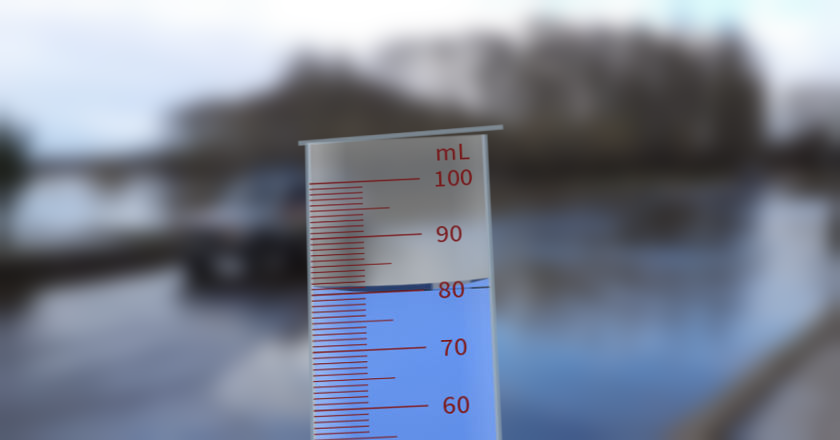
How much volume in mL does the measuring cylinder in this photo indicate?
80 mL
